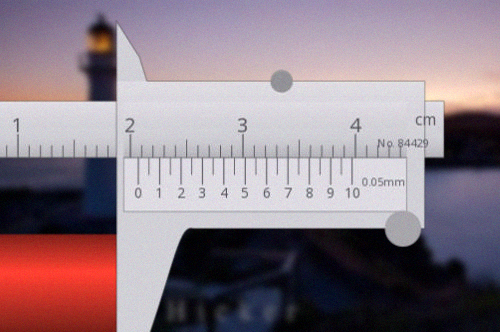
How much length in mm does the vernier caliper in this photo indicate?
20.7 mm
